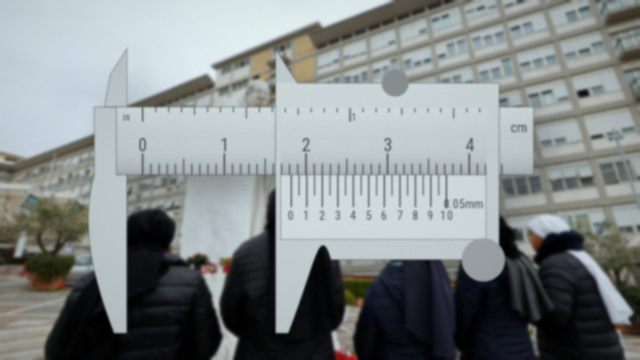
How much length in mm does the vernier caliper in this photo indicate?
18.2 mm
